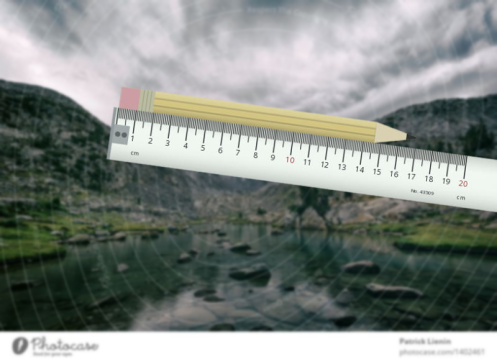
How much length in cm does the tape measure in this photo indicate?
17 cm
